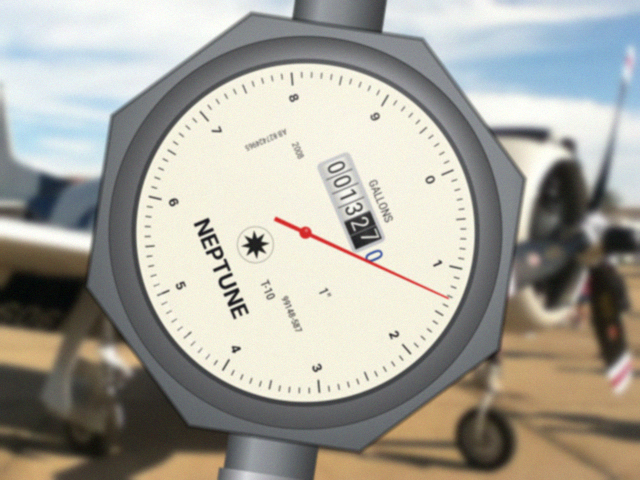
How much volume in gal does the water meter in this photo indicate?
13271.3 gal
